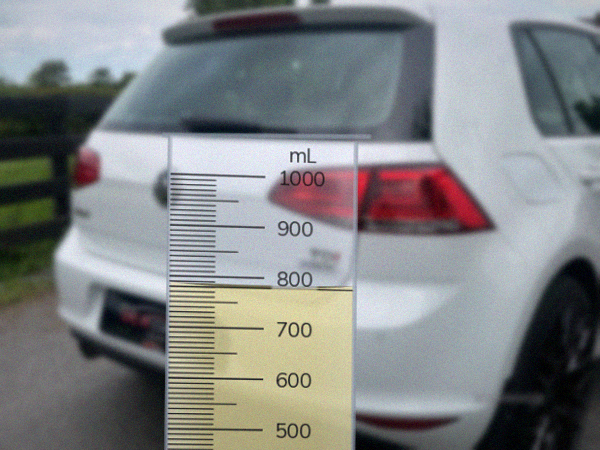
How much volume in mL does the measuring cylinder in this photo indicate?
780 mL
